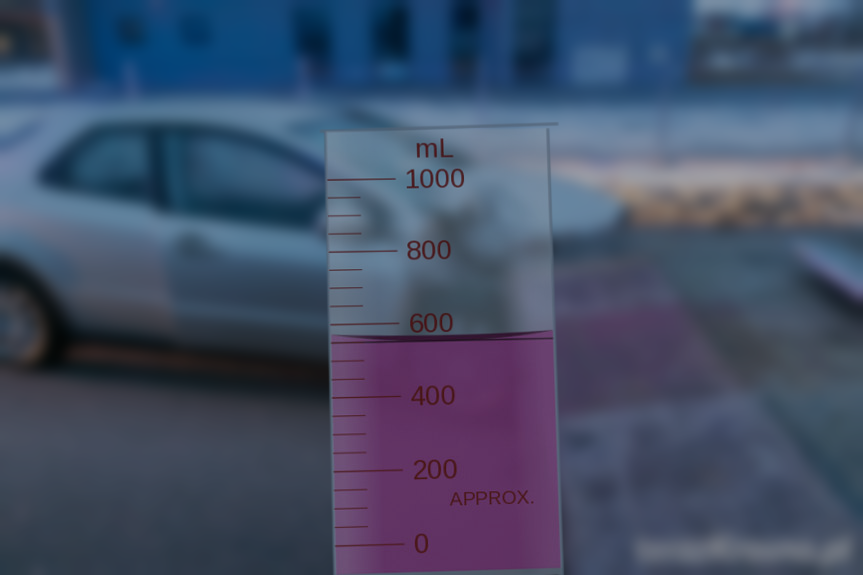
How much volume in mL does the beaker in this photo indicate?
550 mL
